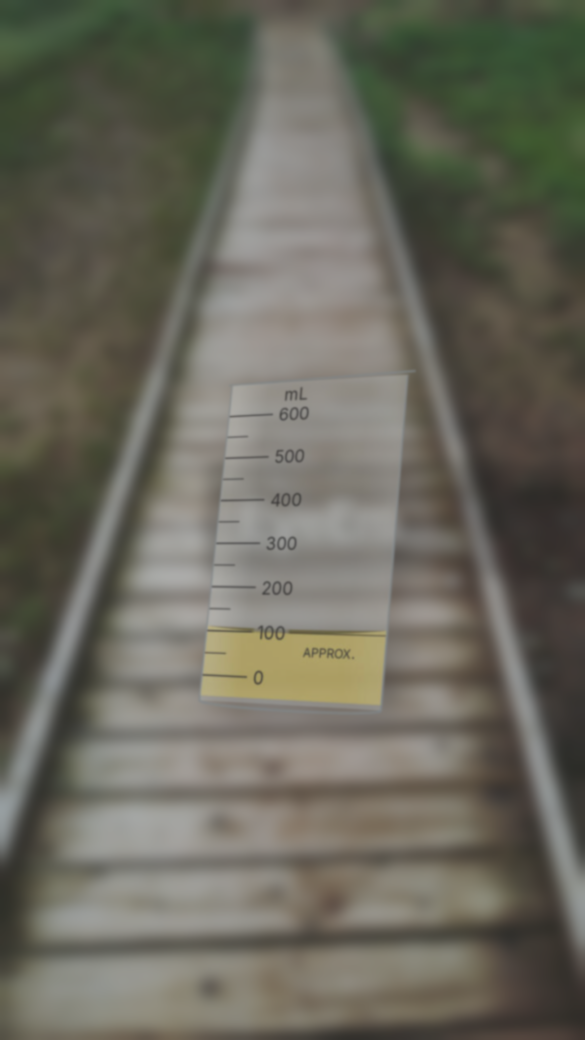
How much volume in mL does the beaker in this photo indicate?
100 mL
